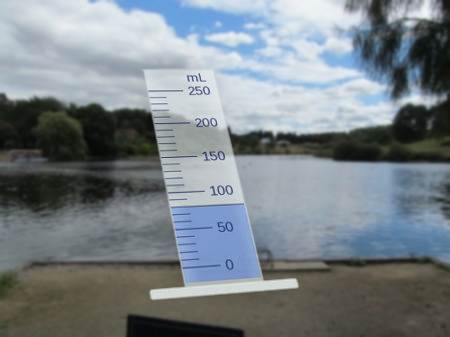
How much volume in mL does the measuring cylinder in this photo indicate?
80 mL
